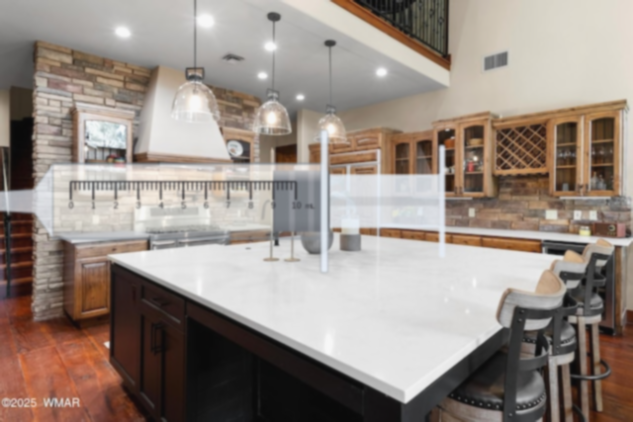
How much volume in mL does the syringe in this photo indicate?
9 mL
